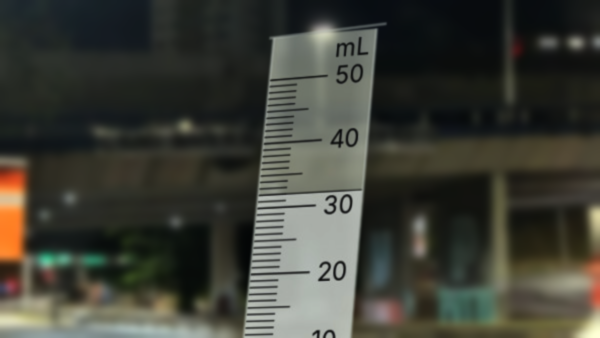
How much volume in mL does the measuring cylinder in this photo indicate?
32 mL
